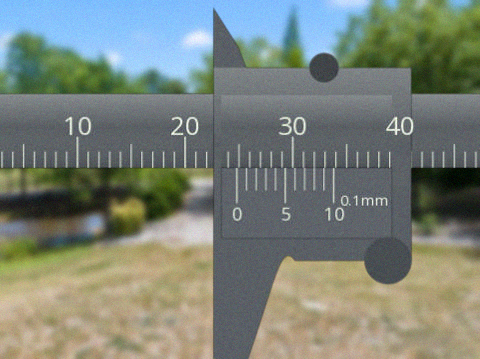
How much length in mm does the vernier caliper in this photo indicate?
24.8 mm
